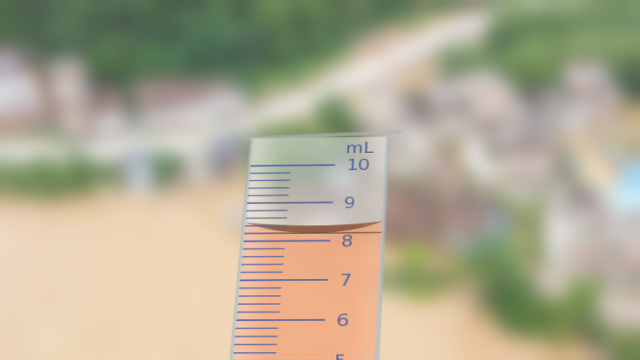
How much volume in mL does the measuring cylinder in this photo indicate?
8.2 mL
